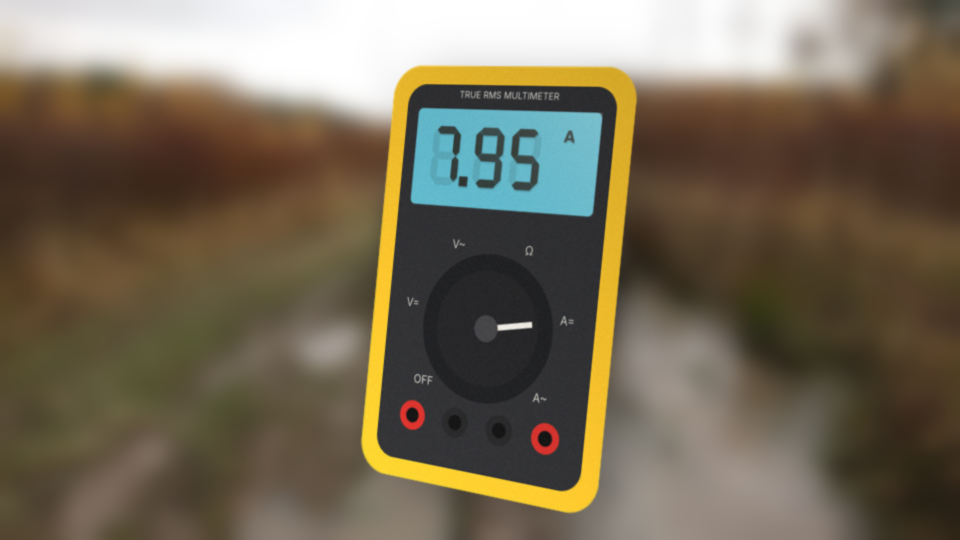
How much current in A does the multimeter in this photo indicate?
7.95 A
